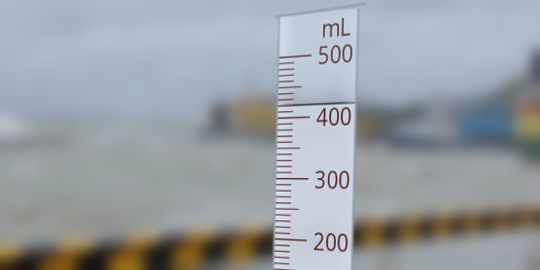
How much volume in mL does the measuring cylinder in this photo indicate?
420 mL
